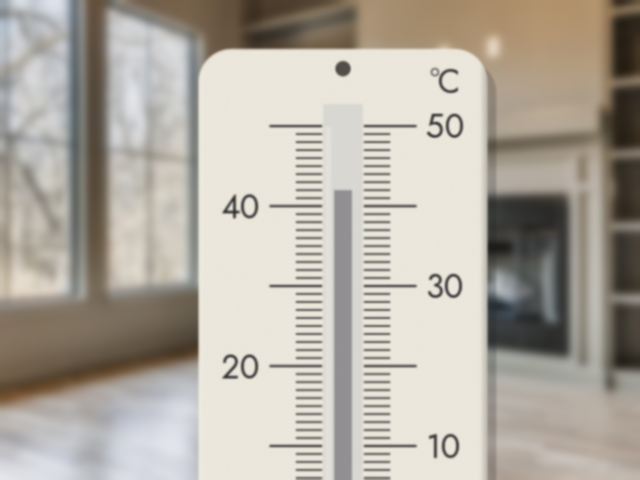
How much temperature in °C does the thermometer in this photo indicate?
42 °C
